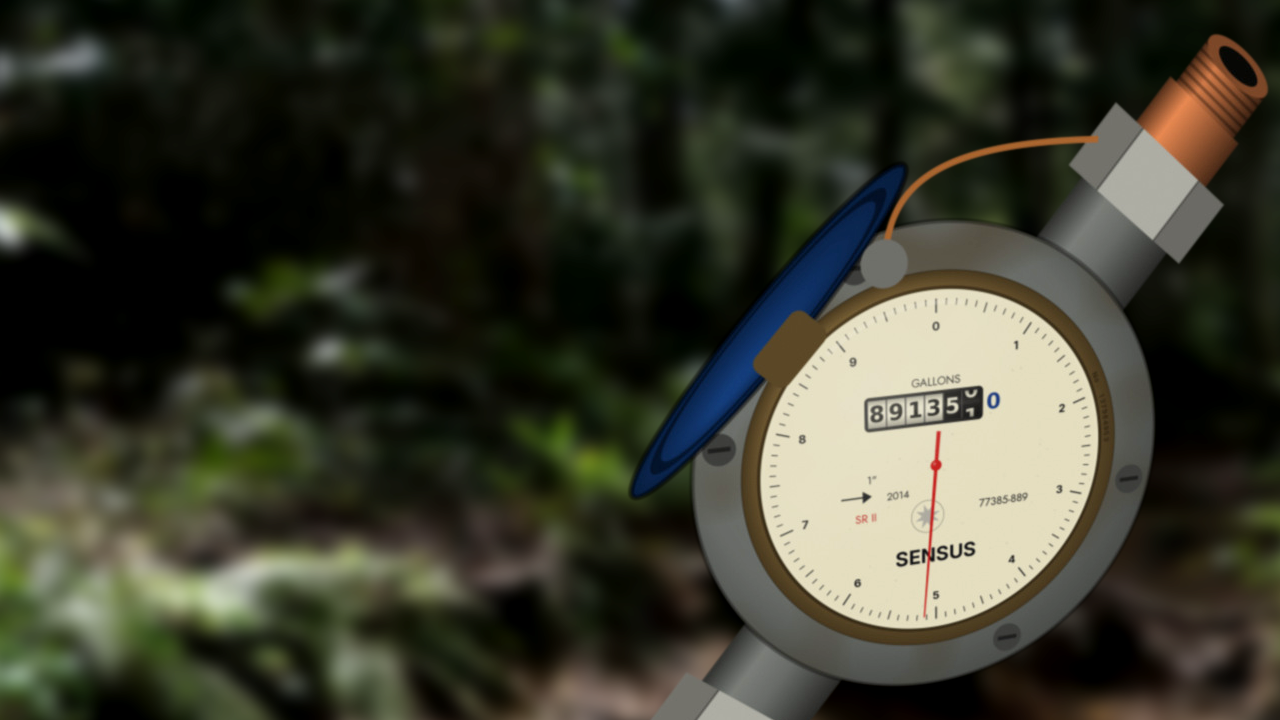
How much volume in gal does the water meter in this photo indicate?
8913505.1 gal
